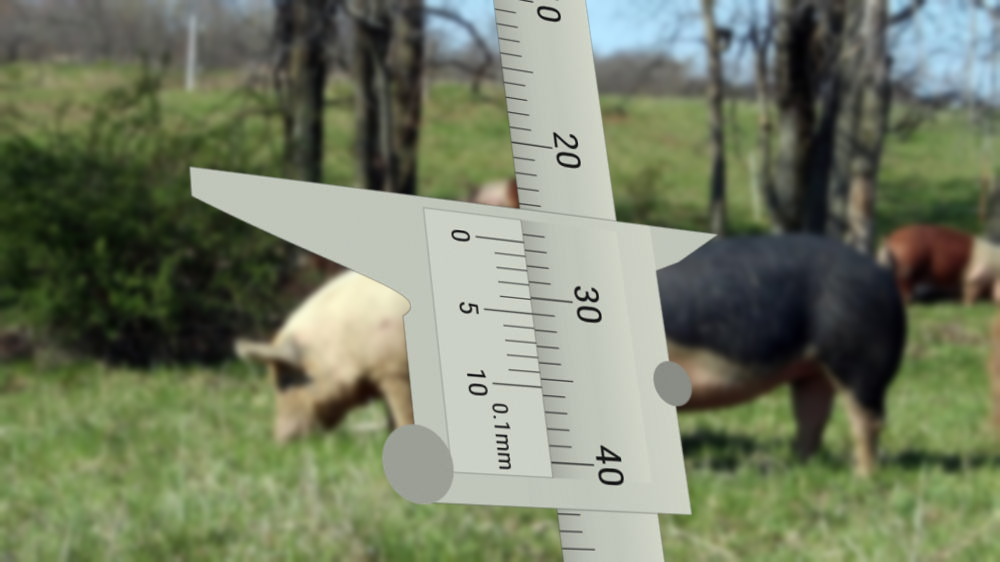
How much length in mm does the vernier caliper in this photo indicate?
26.5 mm
